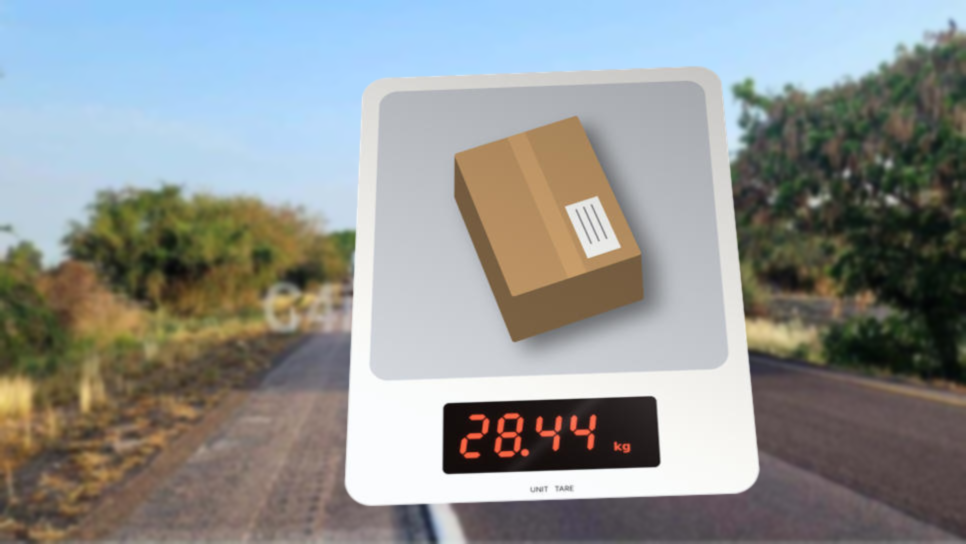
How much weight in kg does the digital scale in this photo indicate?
28.44 kg
